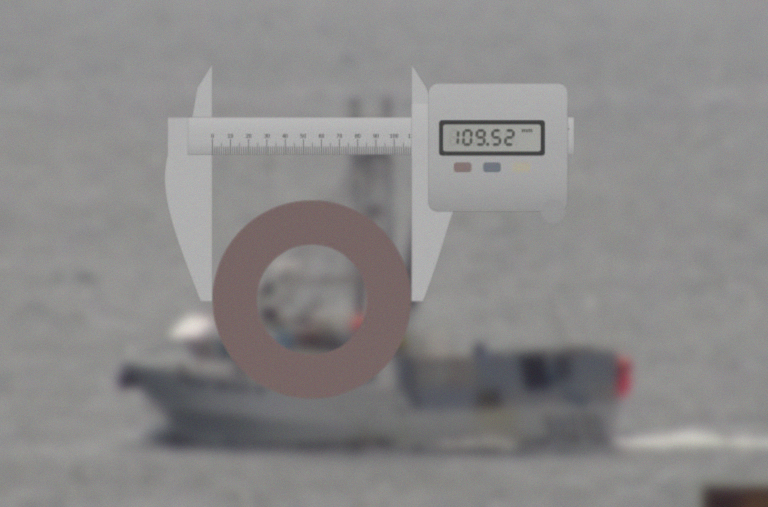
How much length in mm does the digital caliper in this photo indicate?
109.52 mm
